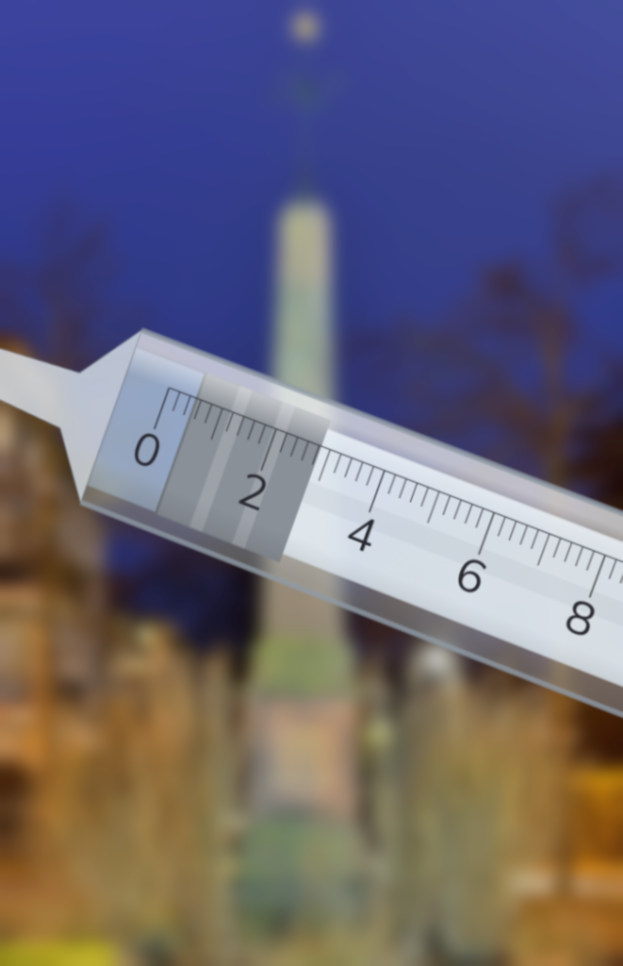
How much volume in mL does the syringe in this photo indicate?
0.5 mL
